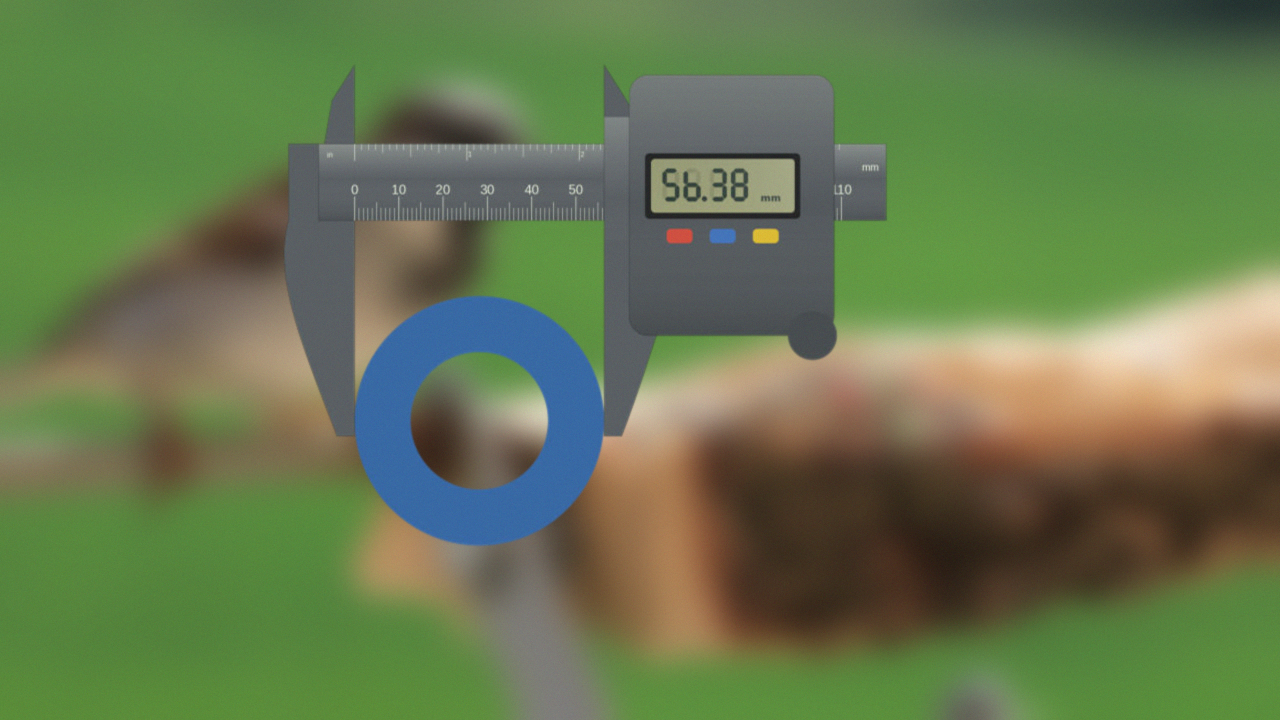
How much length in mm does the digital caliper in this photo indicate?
56.38 mm
